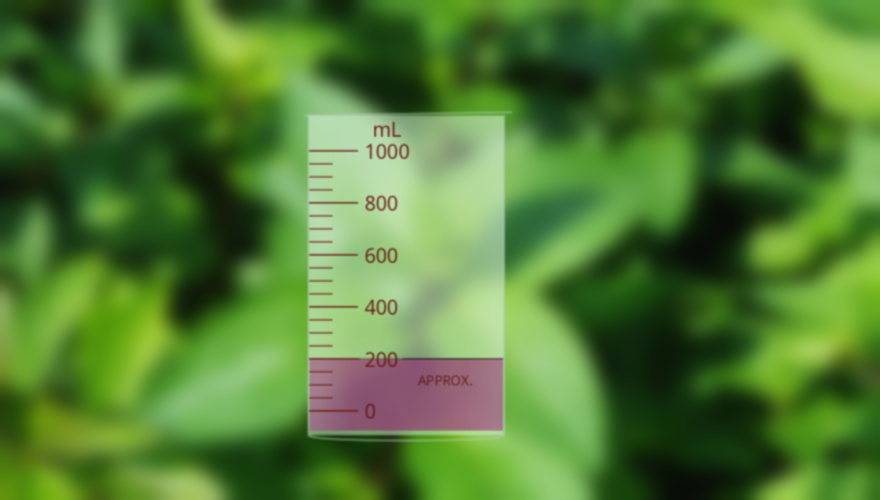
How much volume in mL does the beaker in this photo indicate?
200 mL
